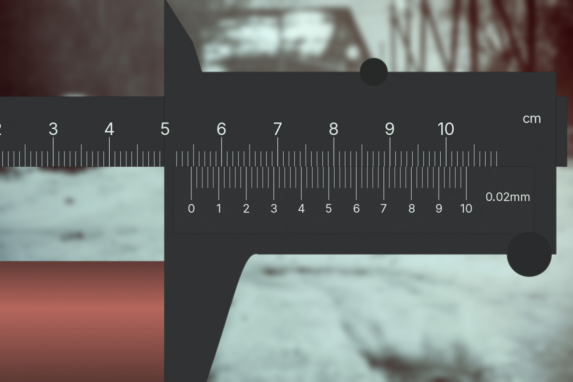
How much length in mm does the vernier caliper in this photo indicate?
54.6 mm
